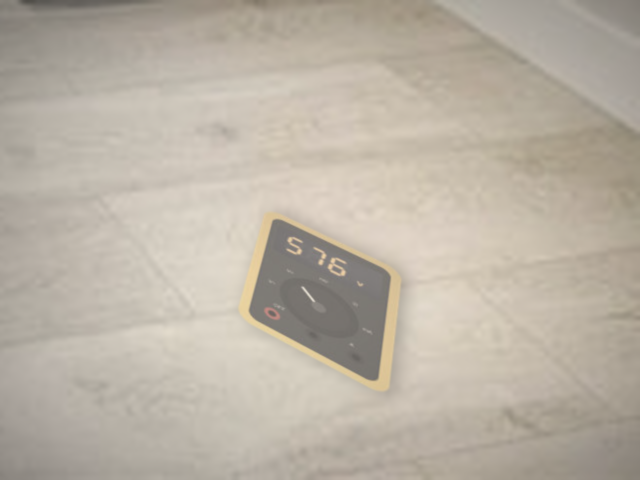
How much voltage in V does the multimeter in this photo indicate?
576 V
